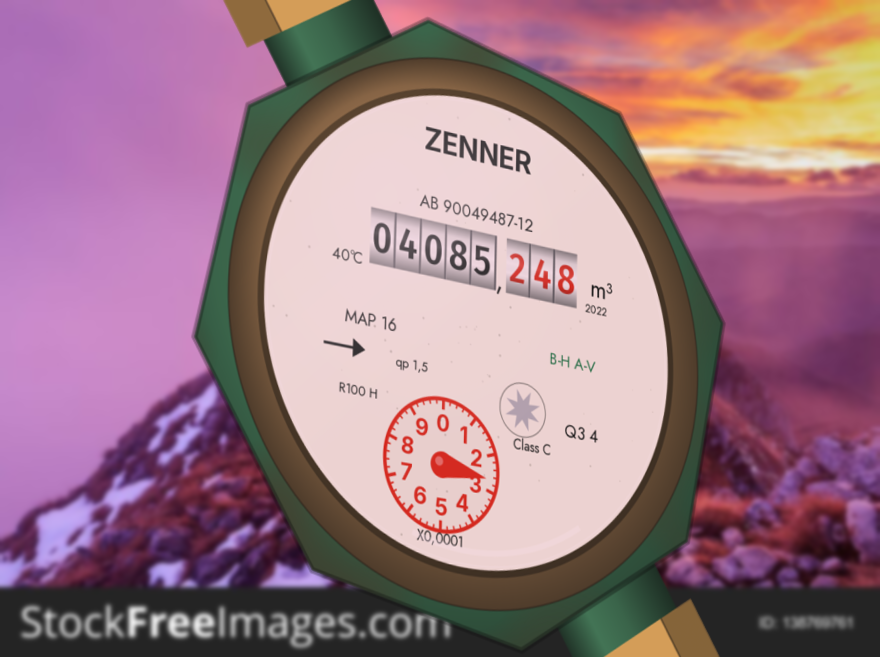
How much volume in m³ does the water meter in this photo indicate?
4085.2482 m³
